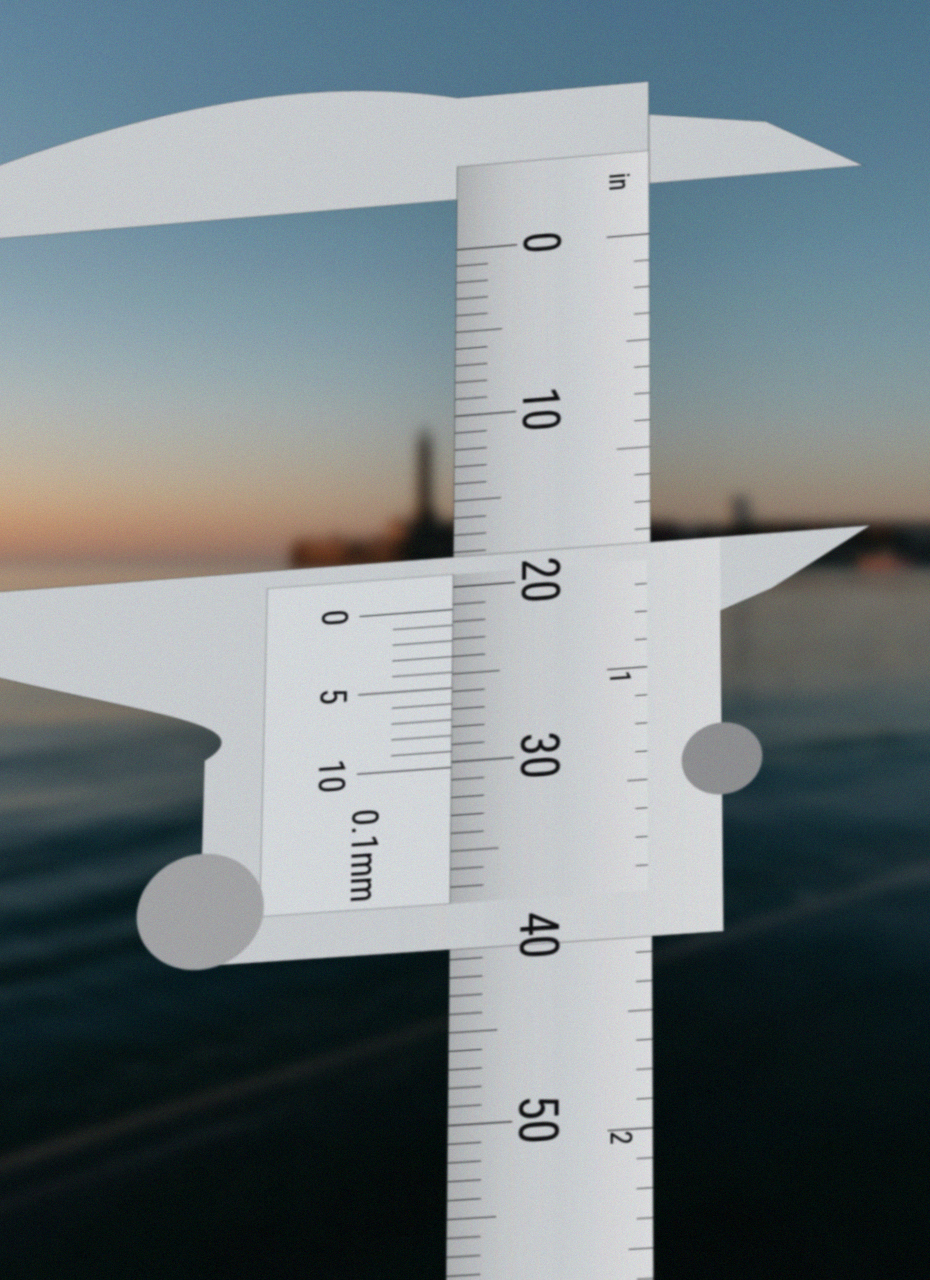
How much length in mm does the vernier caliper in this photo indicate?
21.3 mm
